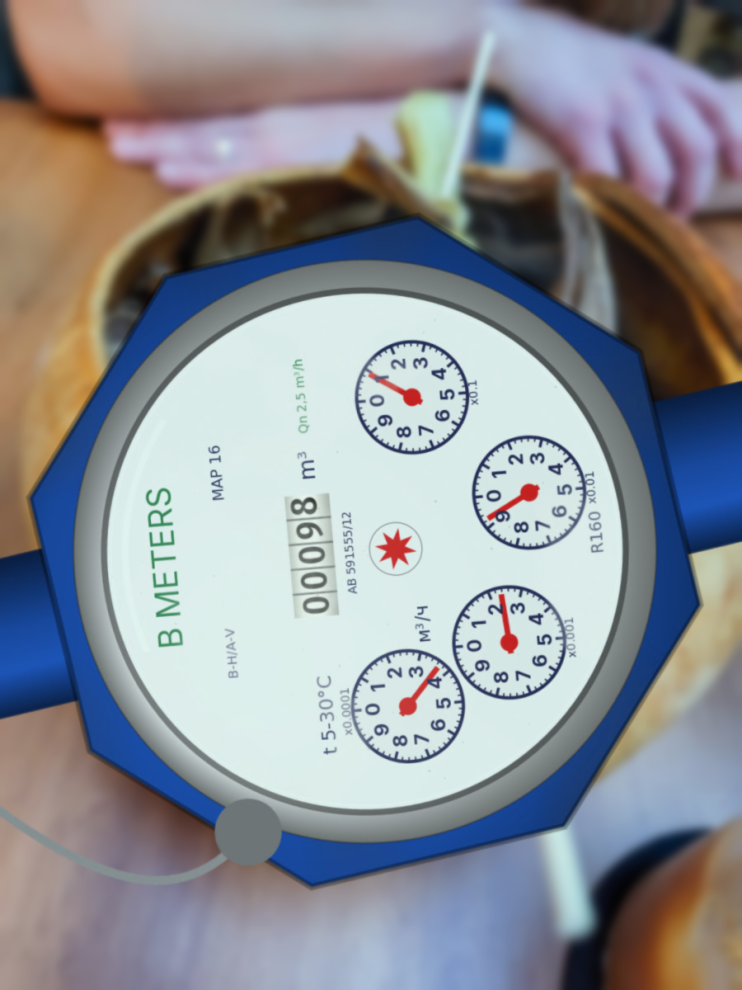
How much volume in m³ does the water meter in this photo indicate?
98.0923 m³
